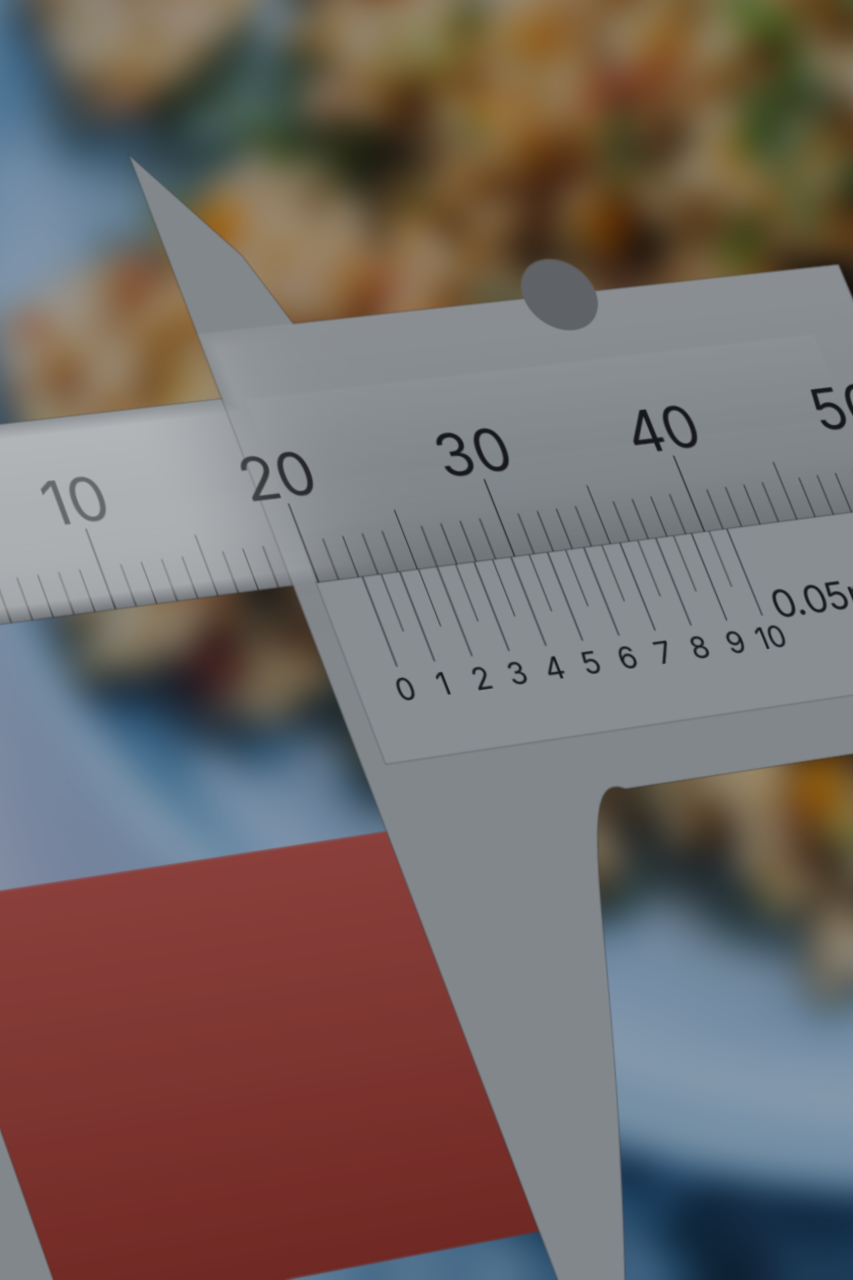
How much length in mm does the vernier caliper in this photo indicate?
22.2 mm
